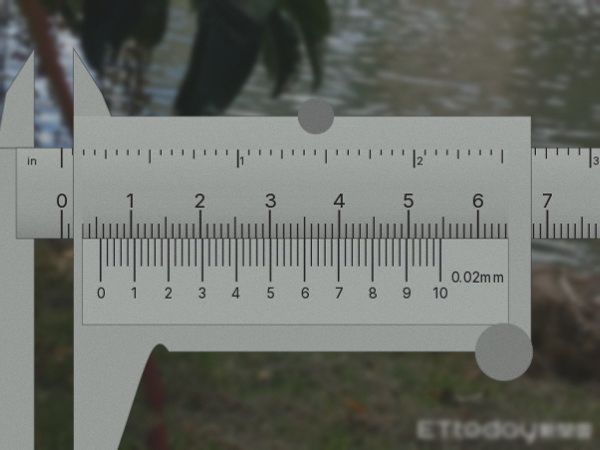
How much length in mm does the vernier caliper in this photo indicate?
5.6 mm
